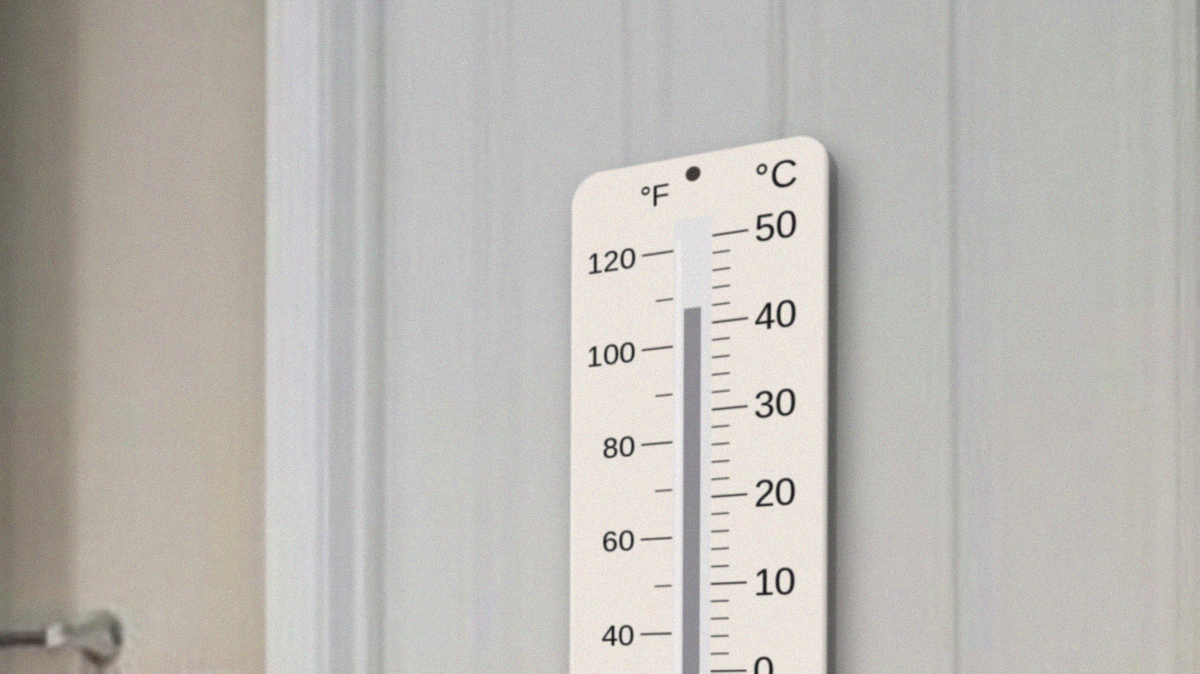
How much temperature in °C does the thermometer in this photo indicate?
42 °C
